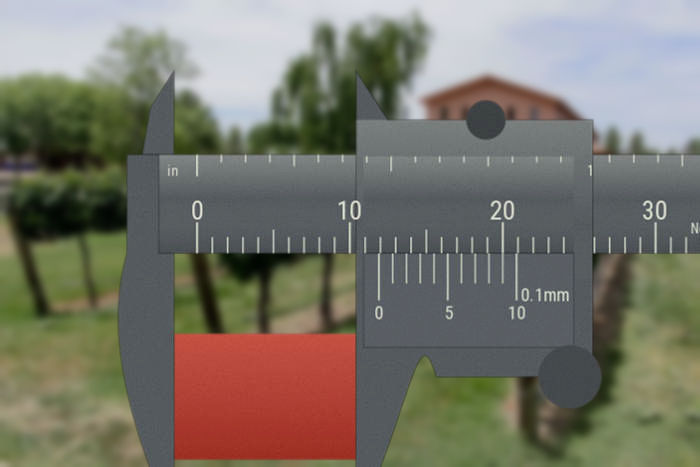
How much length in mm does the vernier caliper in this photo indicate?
11.9 mm
